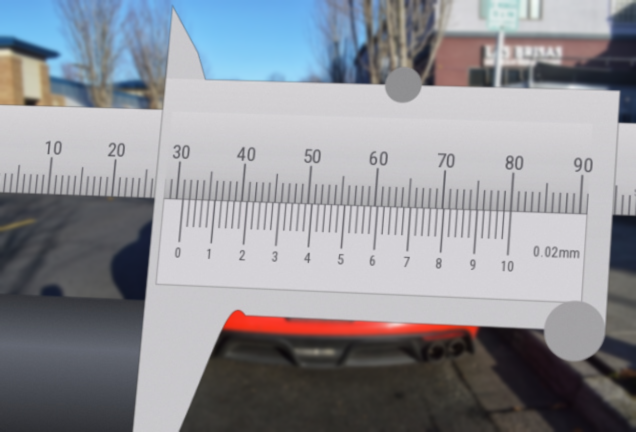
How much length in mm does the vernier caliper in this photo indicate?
31.0 mm
